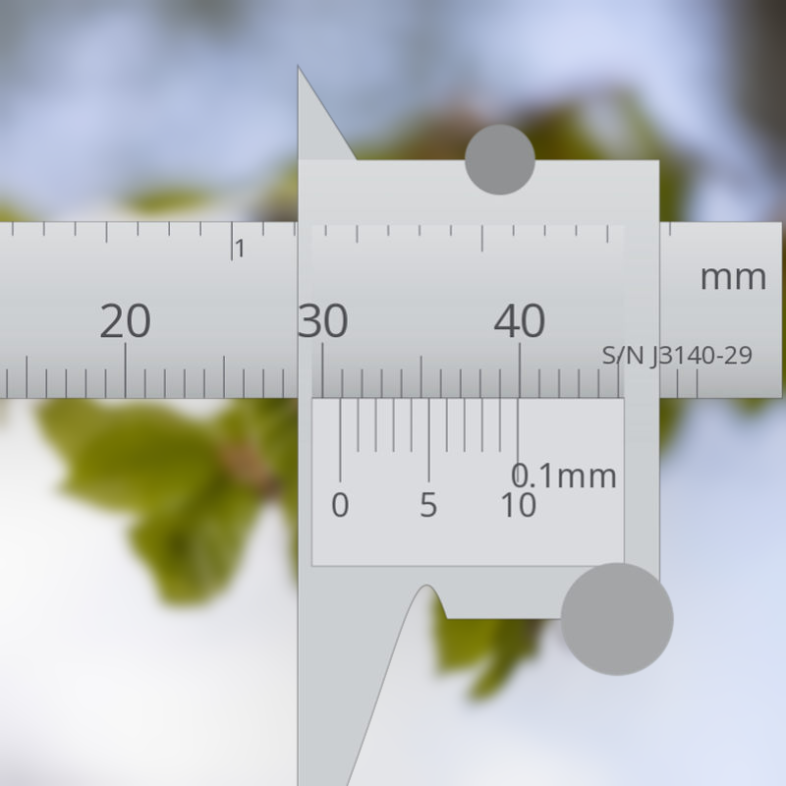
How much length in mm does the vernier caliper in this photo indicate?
30.9 mm
